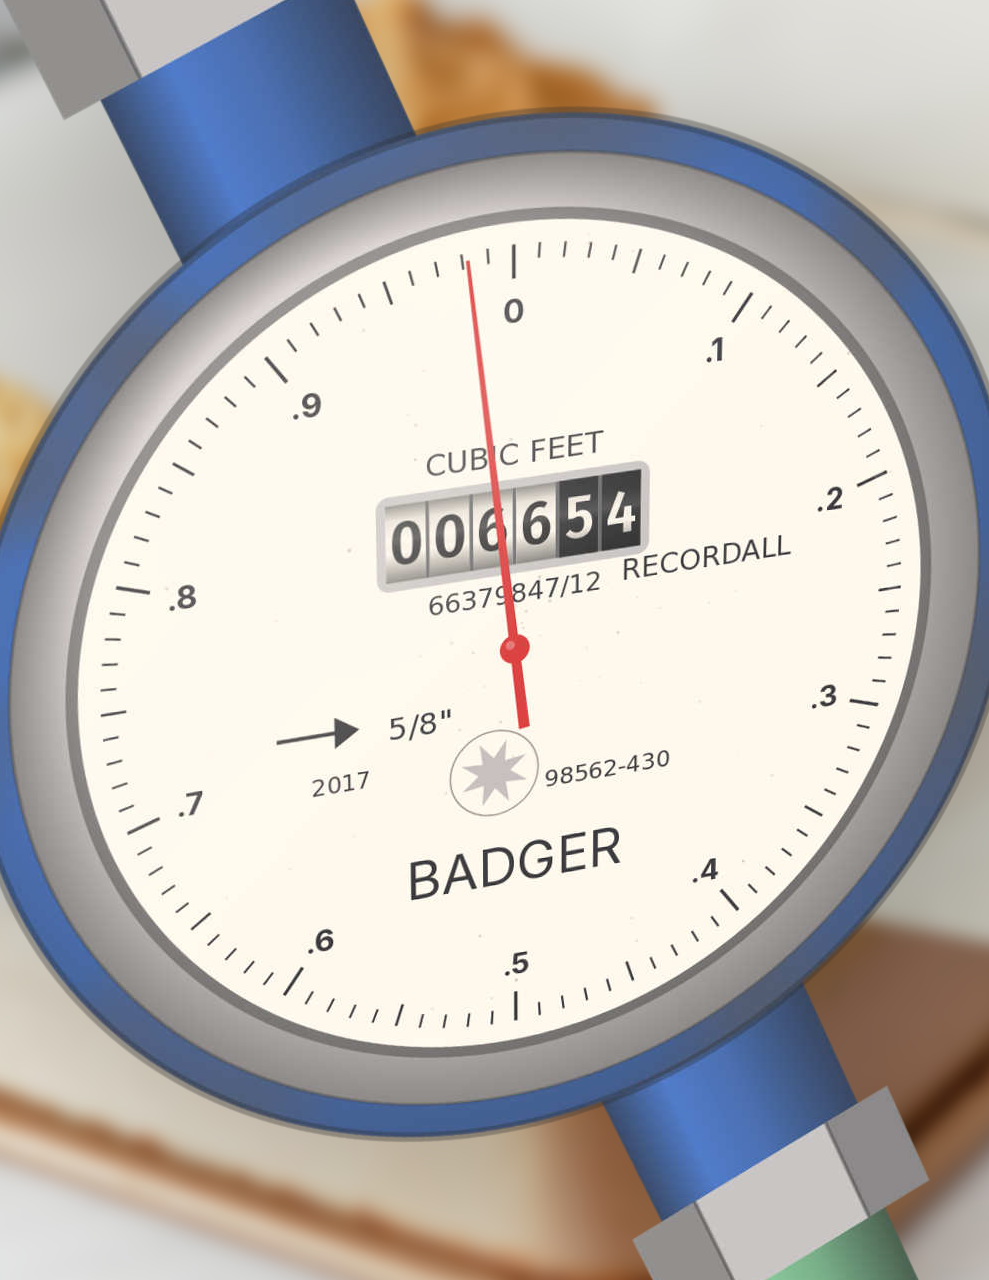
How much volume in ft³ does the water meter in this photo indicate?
6653.98 ft³
